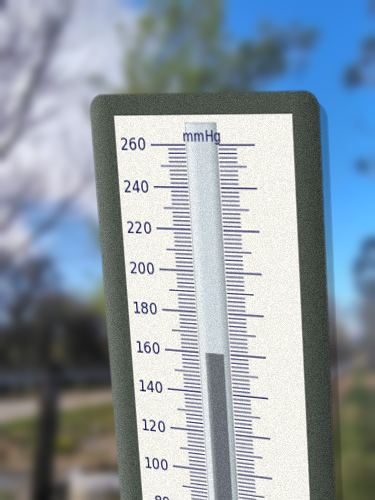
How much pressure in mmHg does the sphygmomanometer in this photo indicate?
160 mmHg
